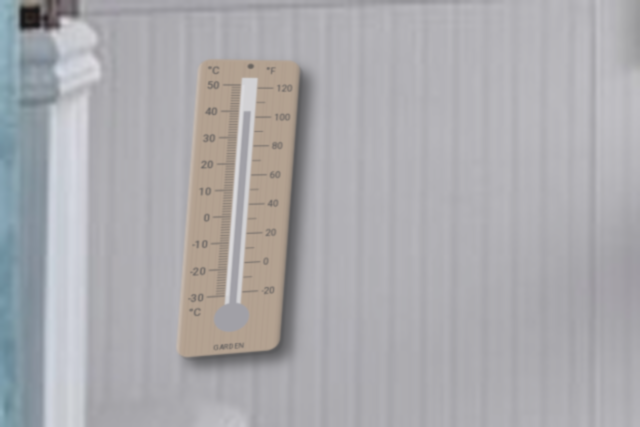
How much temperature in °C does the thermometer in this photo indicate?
40 °C
